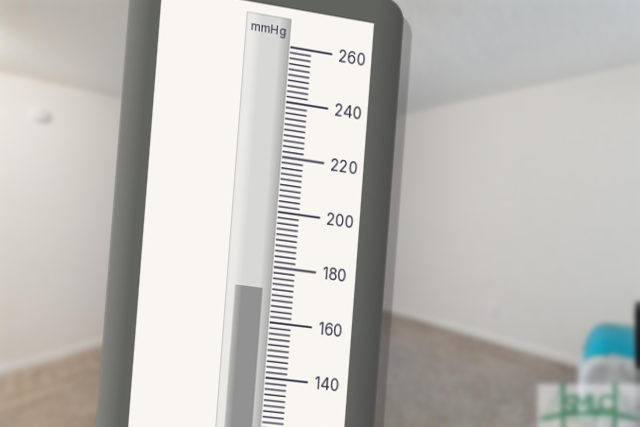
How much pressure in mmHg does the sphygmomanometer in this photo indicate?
172 mmHg
